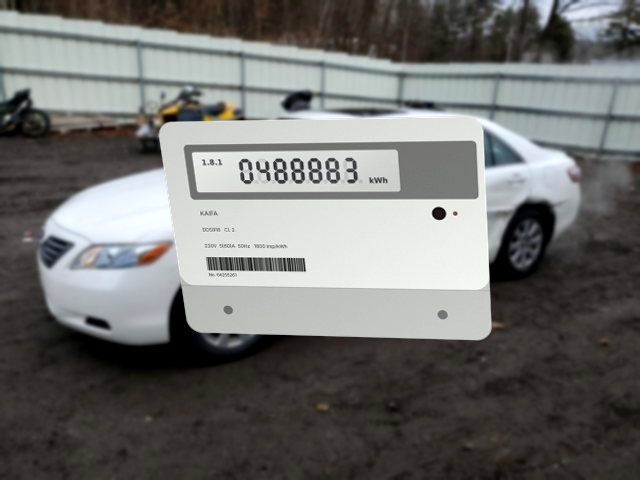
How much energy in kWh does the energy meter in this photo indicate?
488883 kWh
